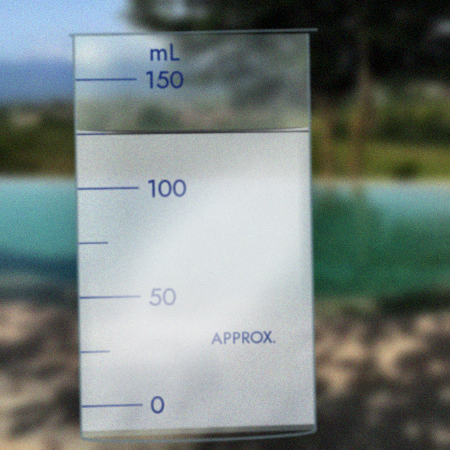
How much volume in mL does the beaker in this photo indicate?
125 mL
